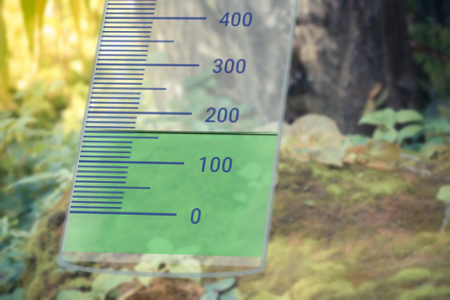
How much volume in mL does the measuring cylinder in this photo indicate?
160 mL
